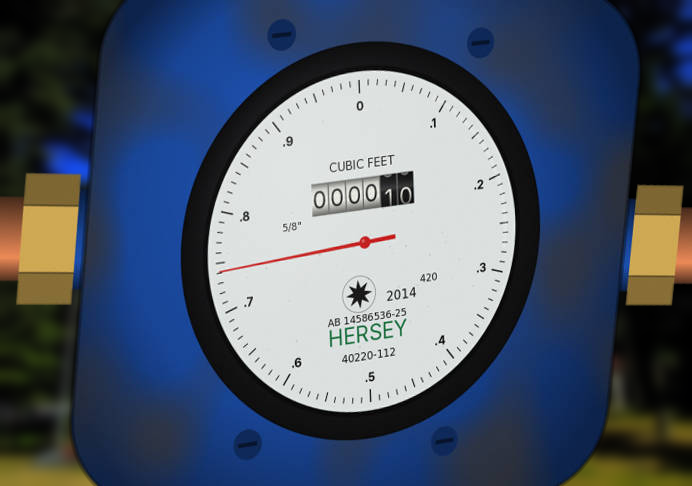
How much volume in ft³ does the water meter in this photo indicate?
9.74 ft³
